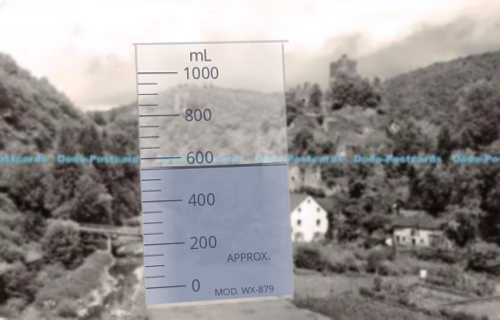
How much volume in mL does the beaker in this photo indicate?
550 mL
